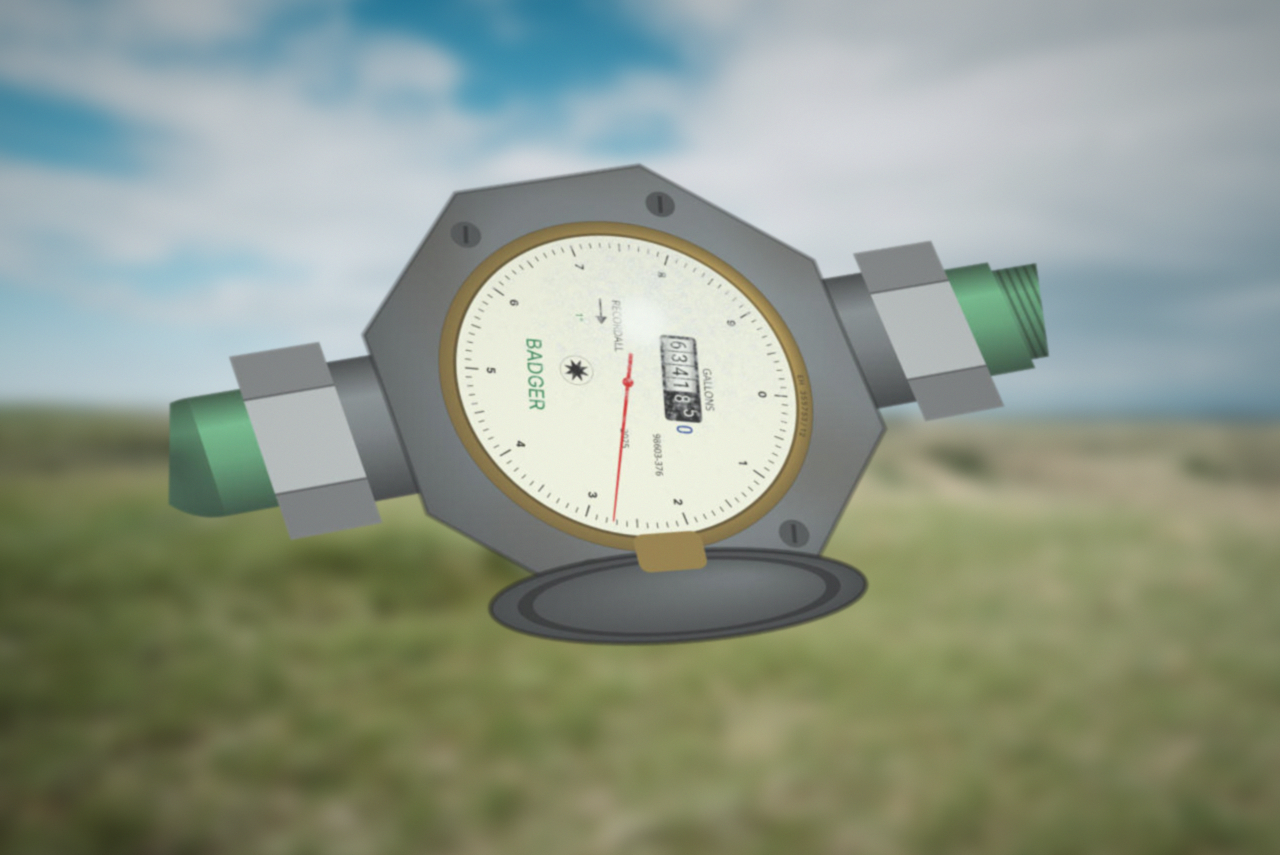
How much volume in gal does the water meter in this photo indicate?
6341852.7 gal
